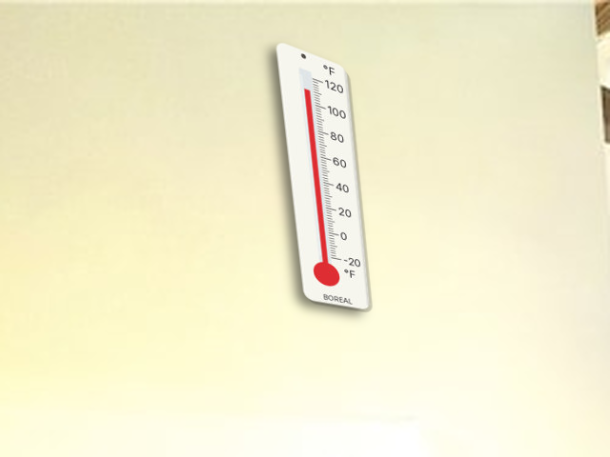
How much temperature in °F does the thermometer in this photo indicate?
110 °F
